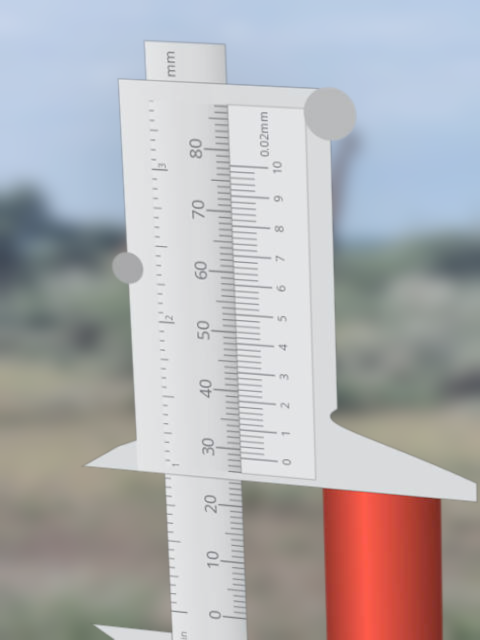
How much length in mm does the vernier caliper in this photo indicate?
28.5 mm
